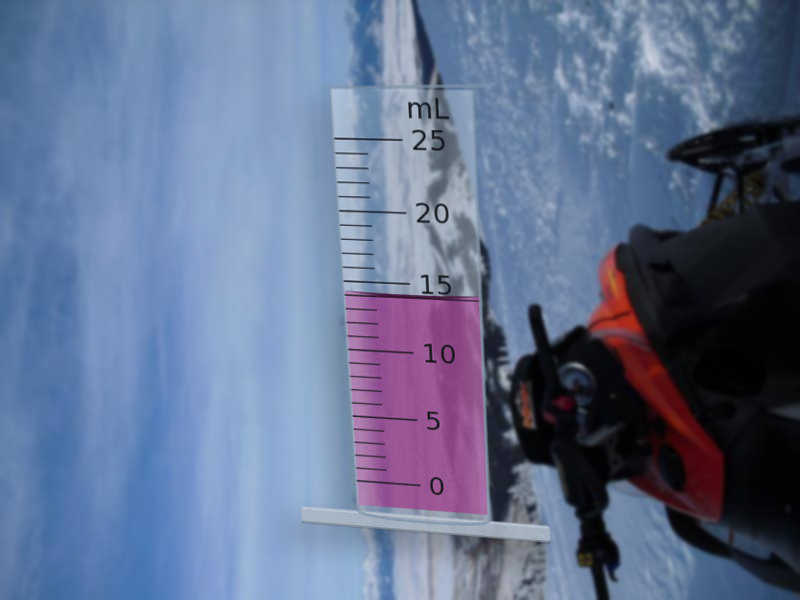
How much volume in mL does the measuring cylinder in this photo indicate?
14 mL
